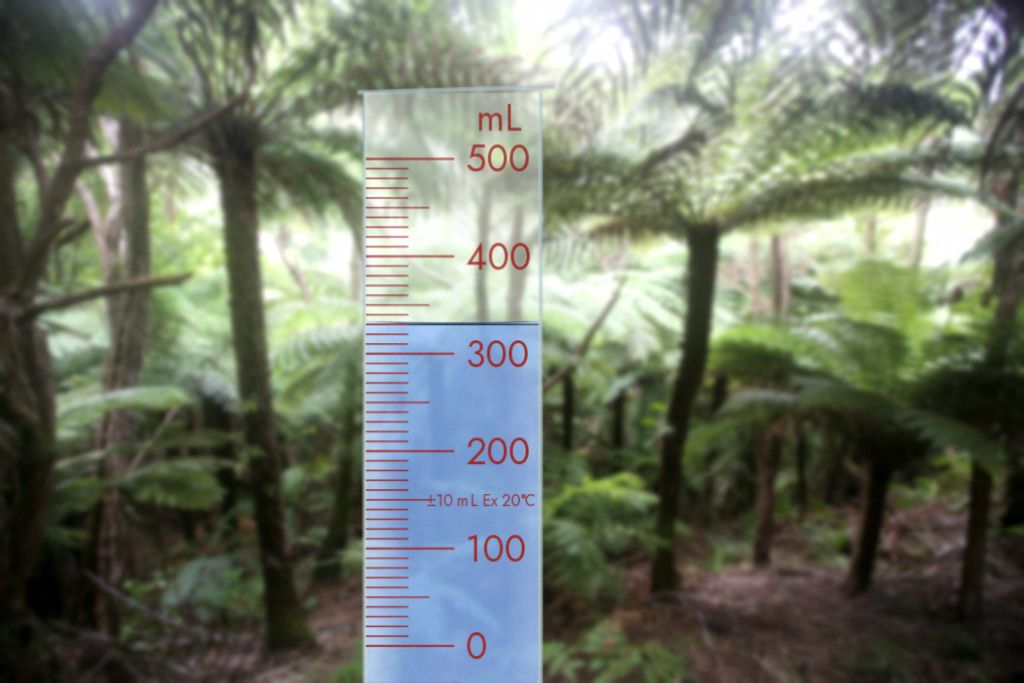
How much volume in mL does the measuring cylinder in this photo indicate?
330 mL
